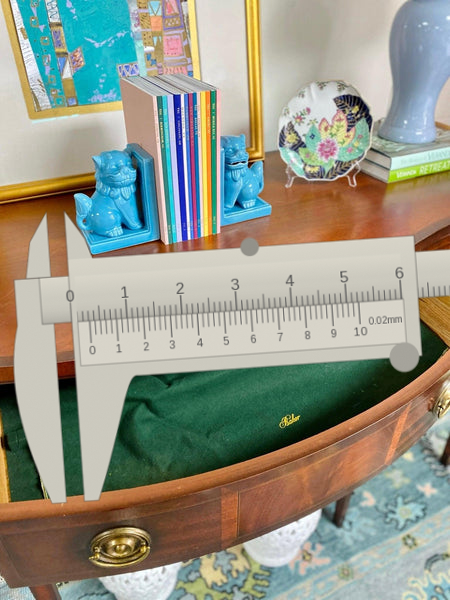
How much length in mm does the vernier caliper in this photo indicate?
3.2 mm
